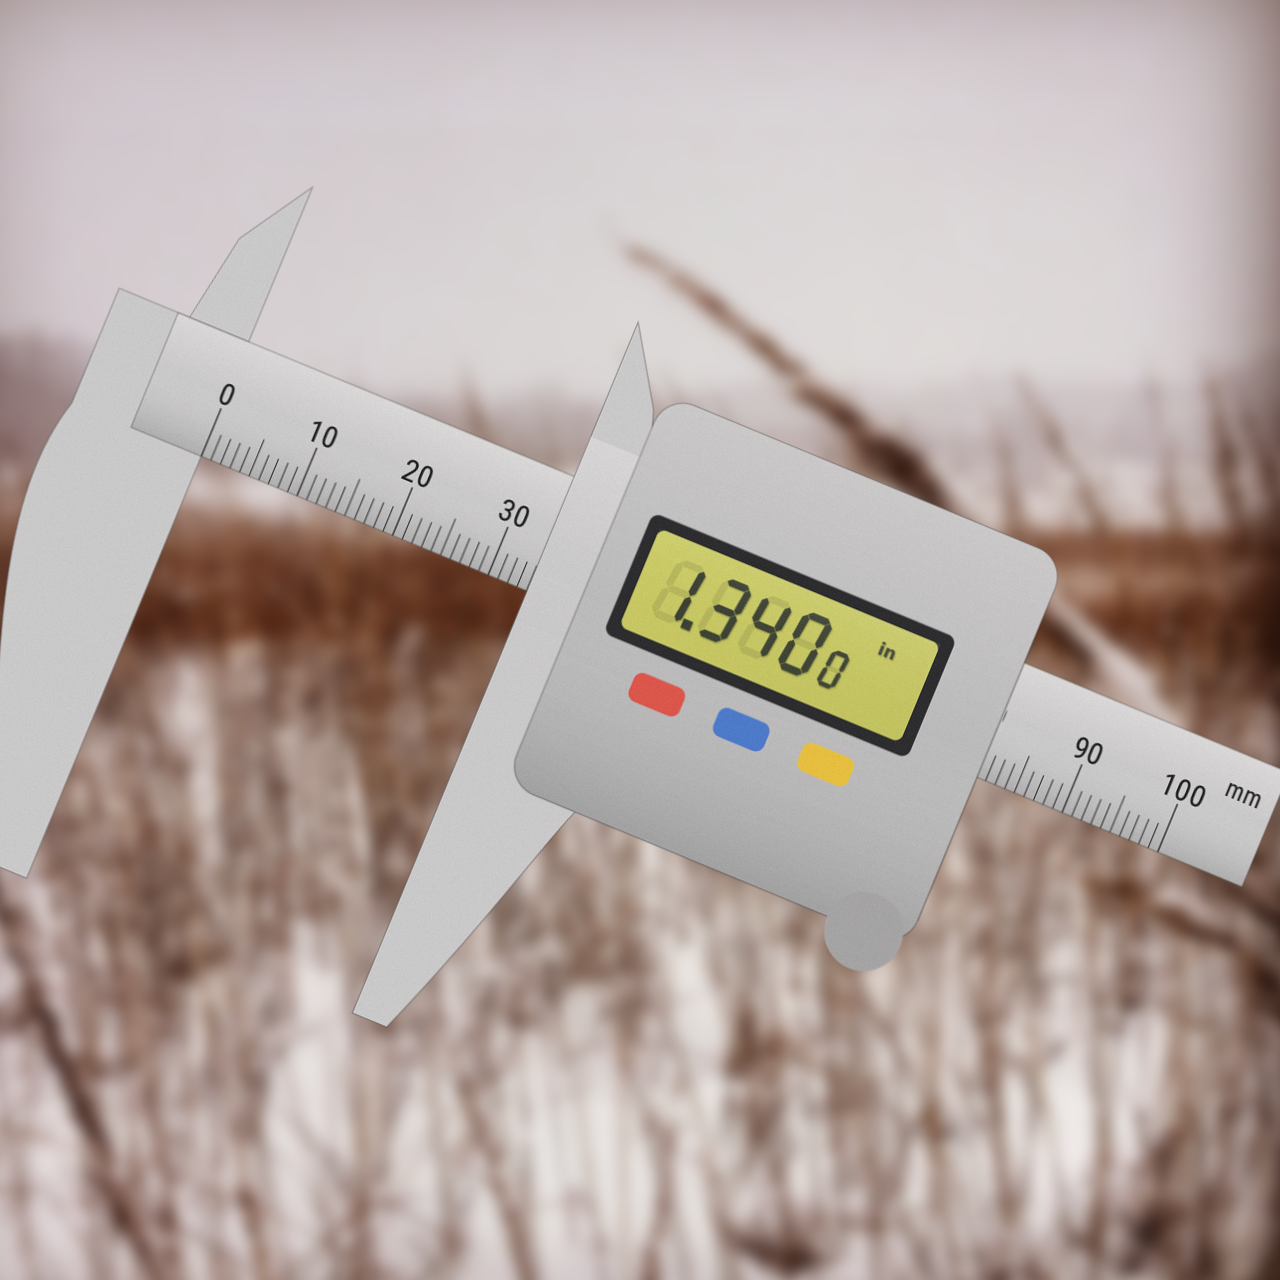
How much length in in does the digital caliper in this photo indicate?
1.3400 in
